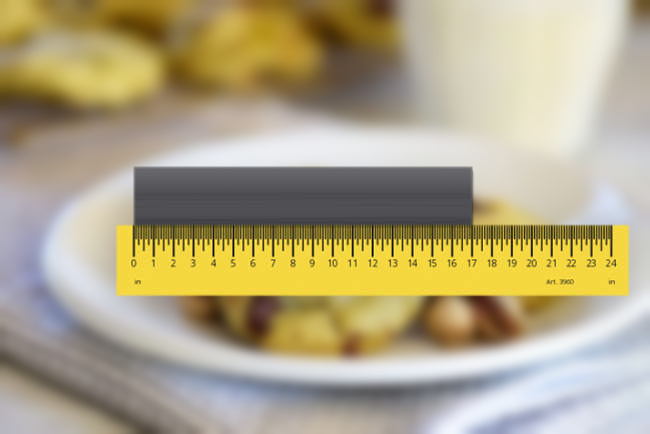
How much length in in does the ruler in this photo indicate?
17 in
